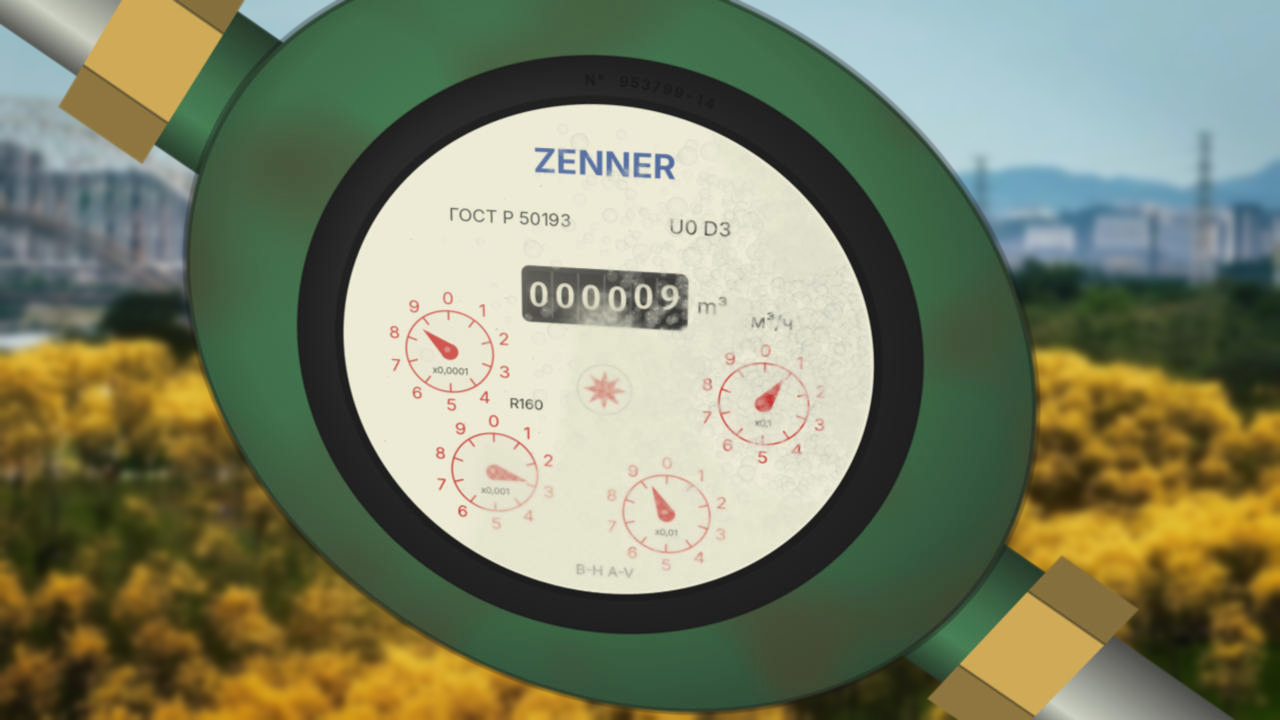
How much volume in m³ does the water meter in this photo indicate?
9.0928 m³
